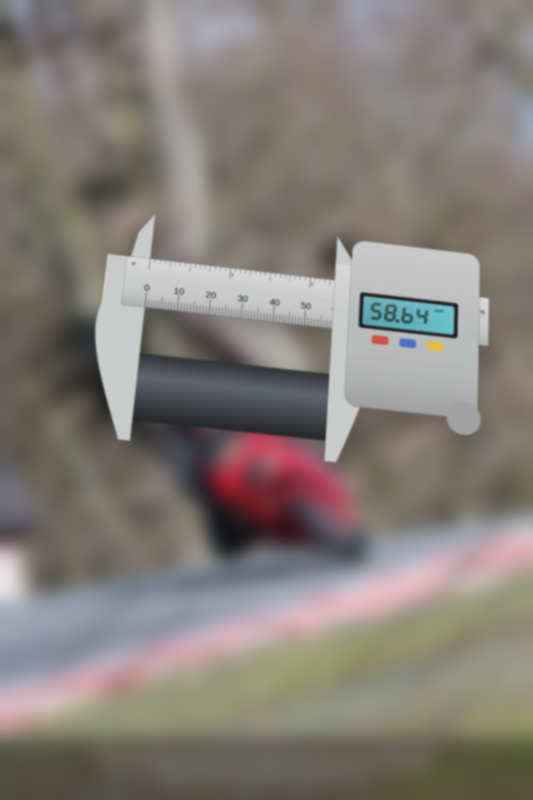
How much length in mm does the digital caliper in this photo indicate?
58.64 mm
